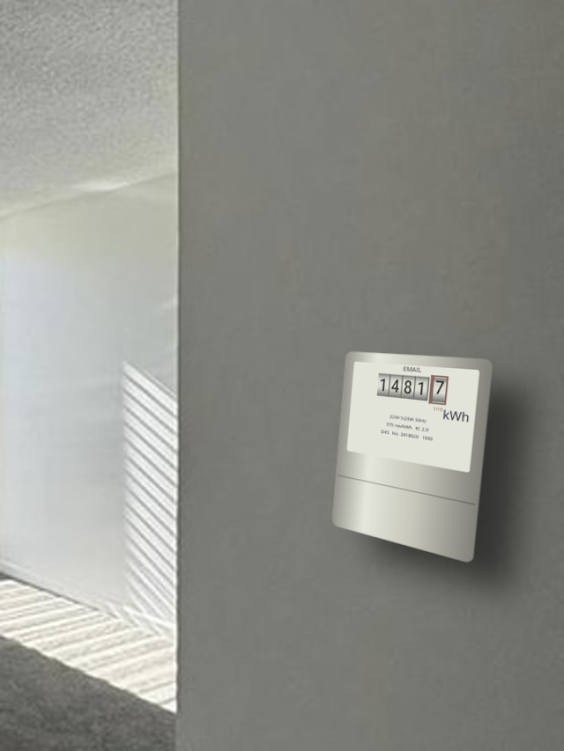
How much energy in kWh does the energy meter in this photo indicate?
1481.7 kWh
